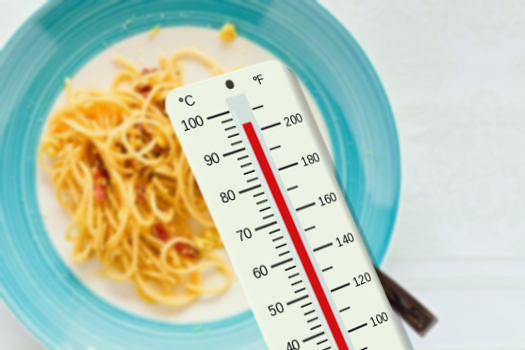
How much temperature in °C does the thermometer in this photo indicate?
96 °C
